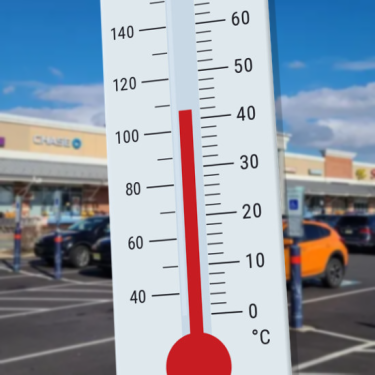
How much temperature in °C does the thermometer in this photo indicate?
42 °C
